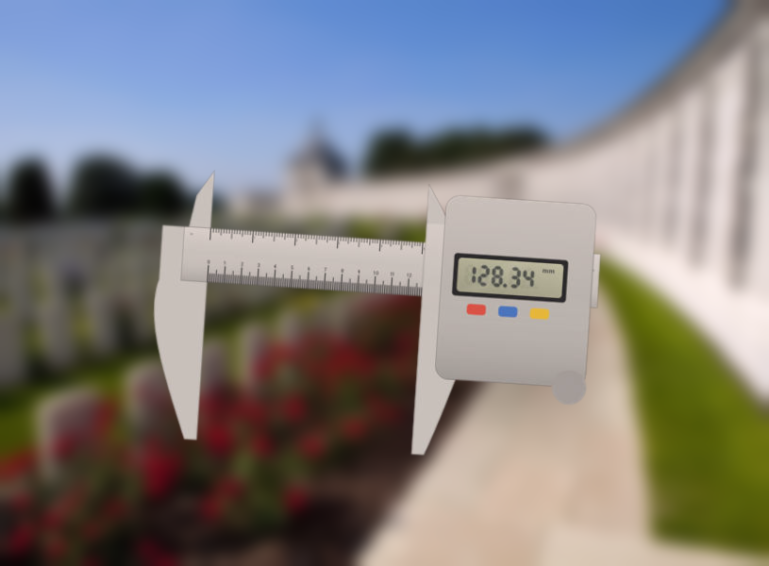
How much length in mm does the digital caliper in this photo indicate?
128.34 mm
